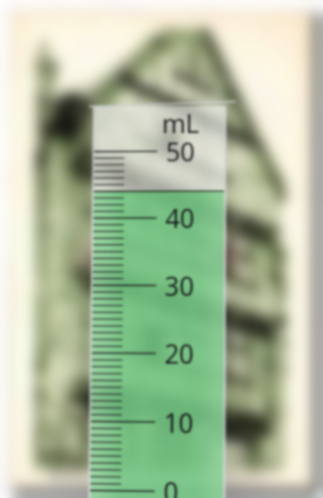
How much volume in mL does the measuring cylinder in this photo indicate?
44 mL
